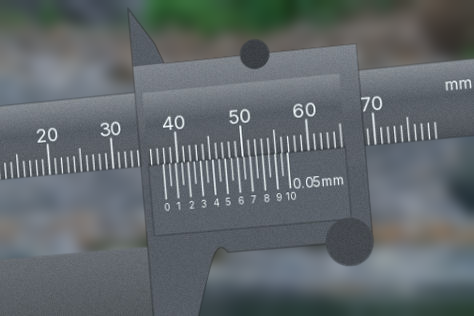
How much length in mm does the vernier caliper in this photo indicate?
37.8 mm
